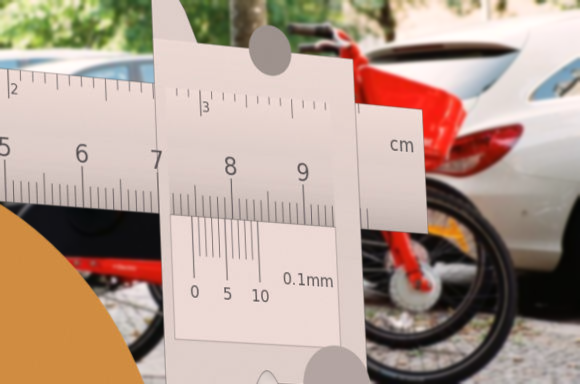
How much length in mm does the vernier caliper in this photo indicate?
74.4 mm
